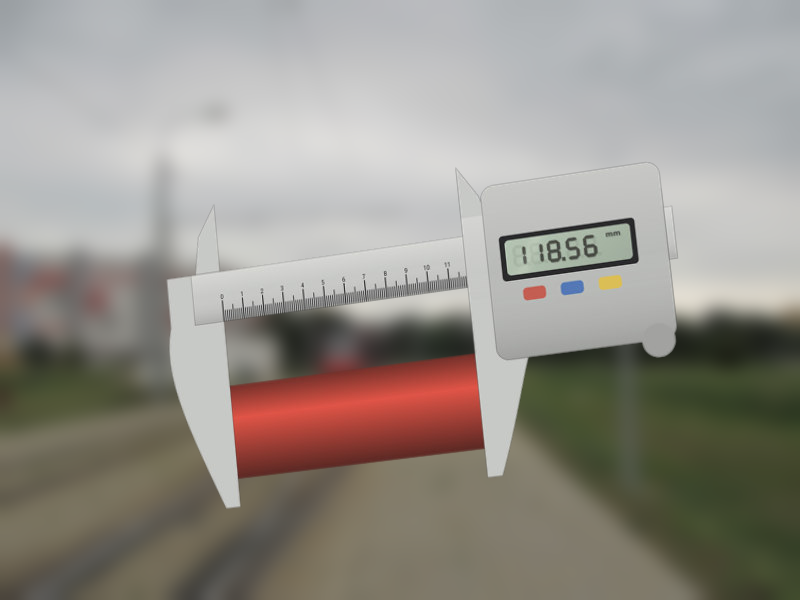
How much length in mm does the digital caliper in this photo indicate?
118.56 mm
